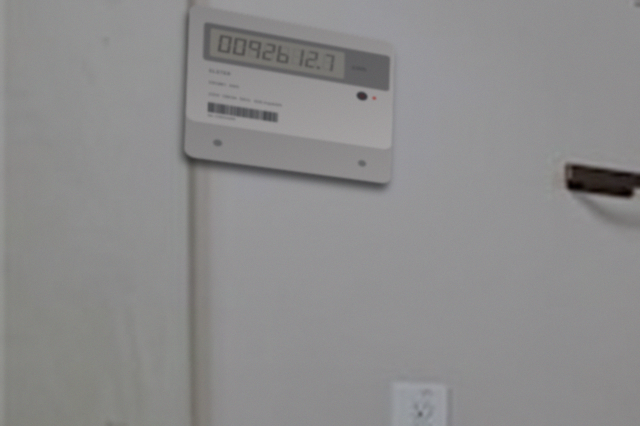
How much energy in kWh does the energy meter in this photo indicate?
92612.7 kWh
